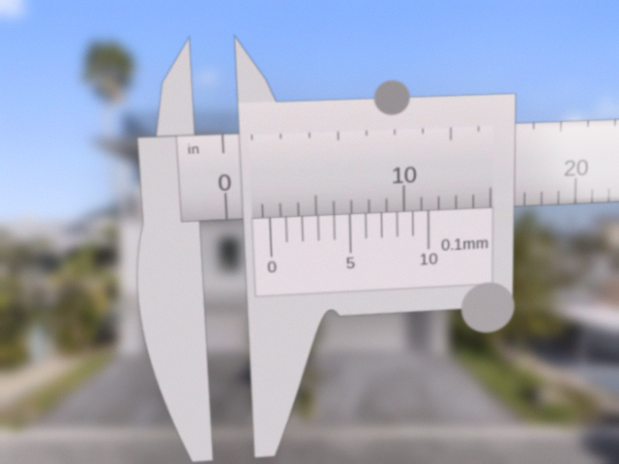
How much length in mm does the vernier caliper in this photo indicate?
2.4 mm
